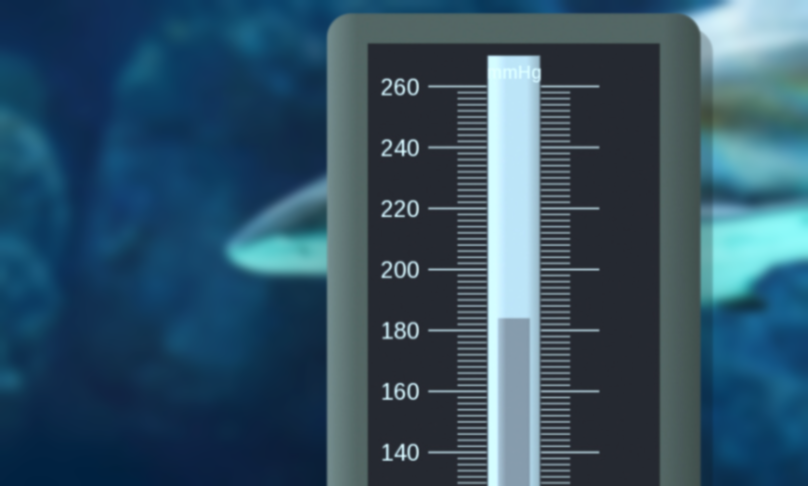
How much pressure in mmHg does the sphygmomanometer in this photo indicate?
184 mmHg
